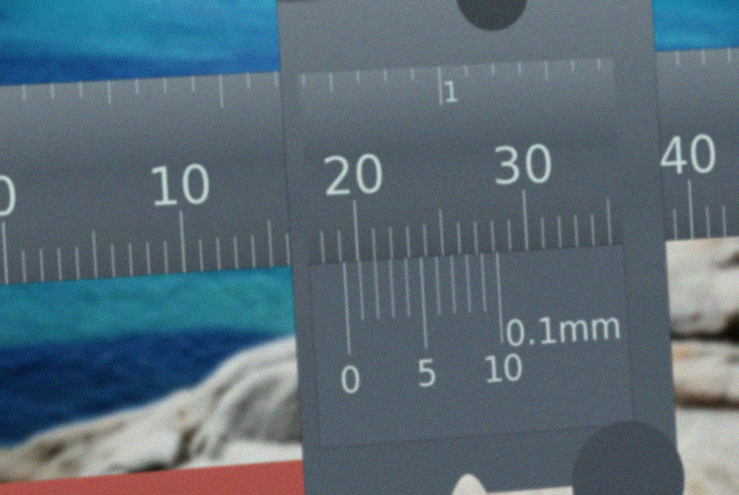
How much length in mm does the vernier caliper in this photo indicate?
19.2 mm
